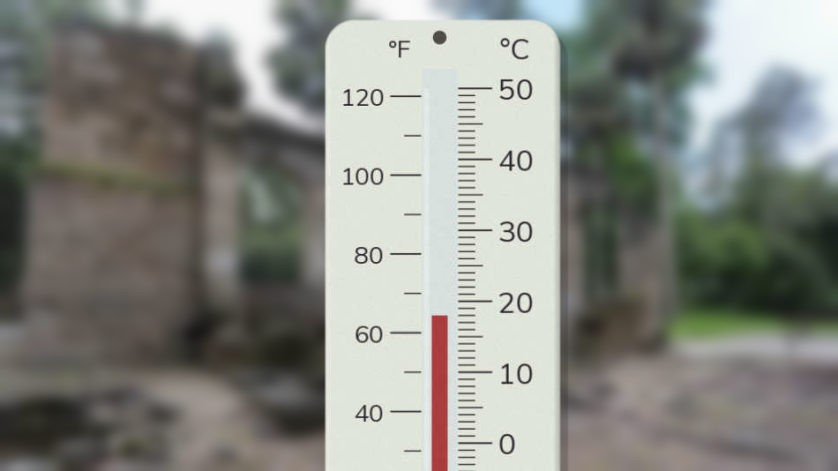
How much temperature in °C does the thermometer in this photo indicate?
18 °C
